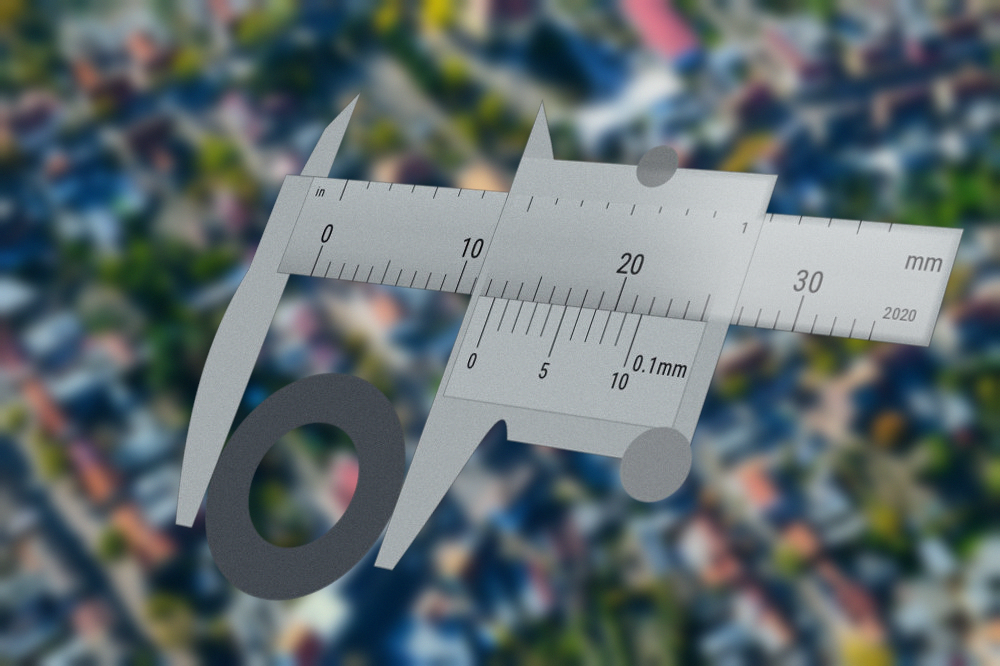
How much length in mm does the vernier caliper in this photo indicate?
12.6 mm
